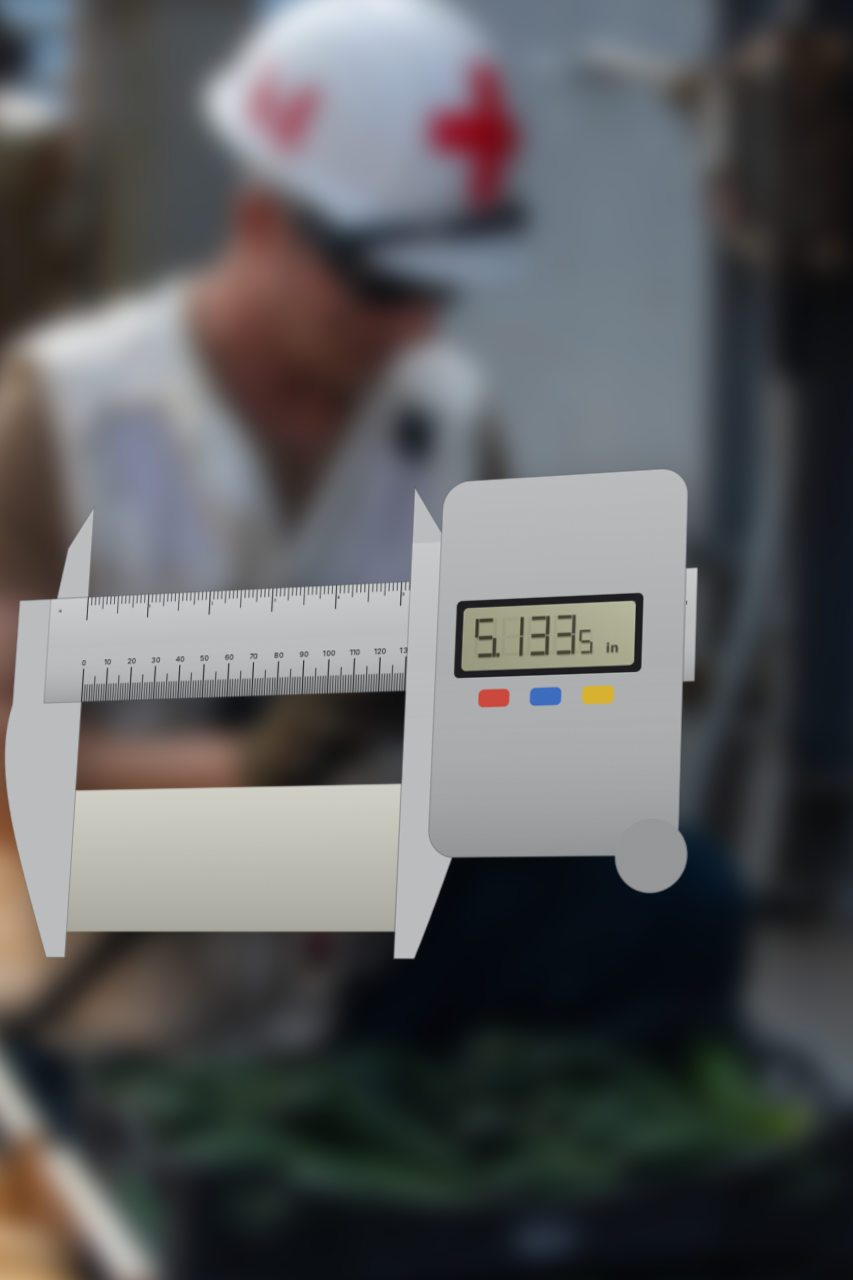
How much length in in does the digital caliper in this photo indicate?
5.1335 in
